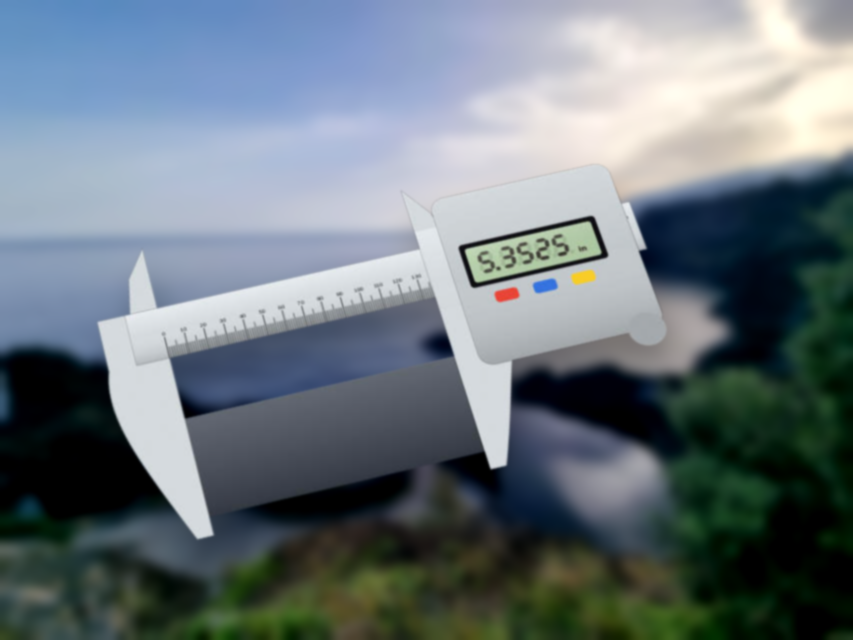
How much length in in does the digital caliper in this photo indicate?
5.3525 in
